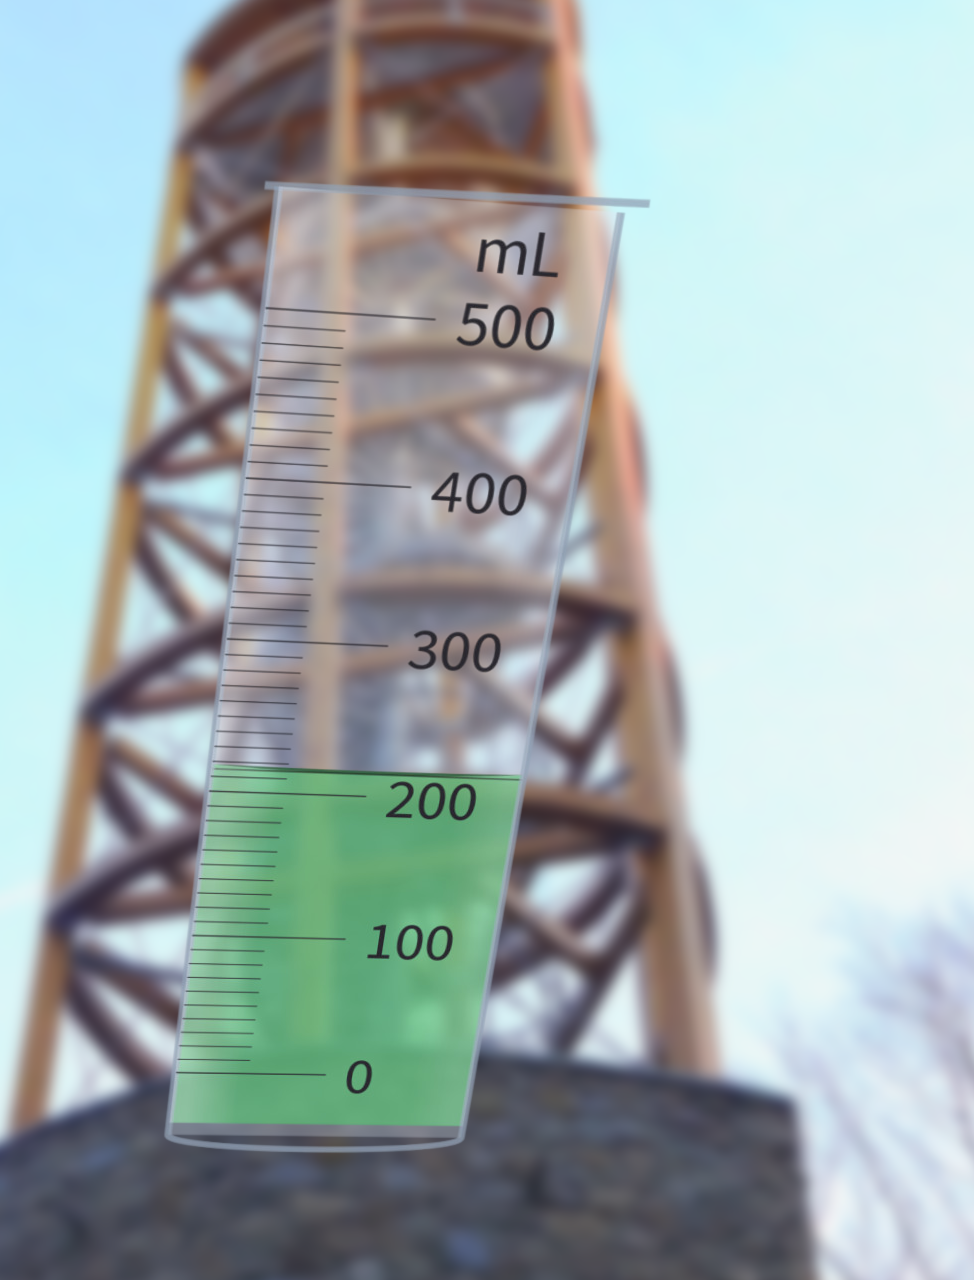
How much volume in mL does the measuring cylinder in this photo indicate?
215 mL
